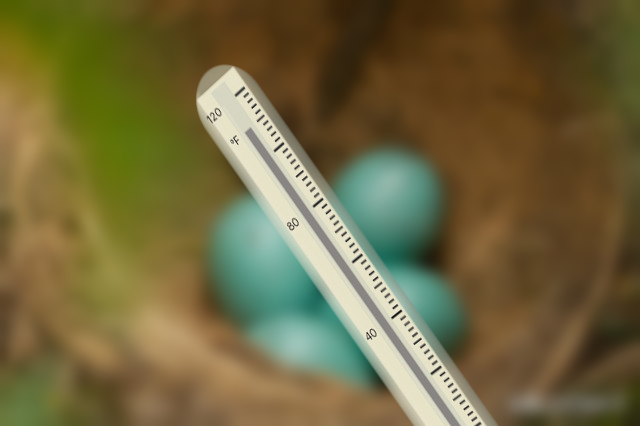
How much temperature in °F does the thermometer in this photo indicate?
110 °F
